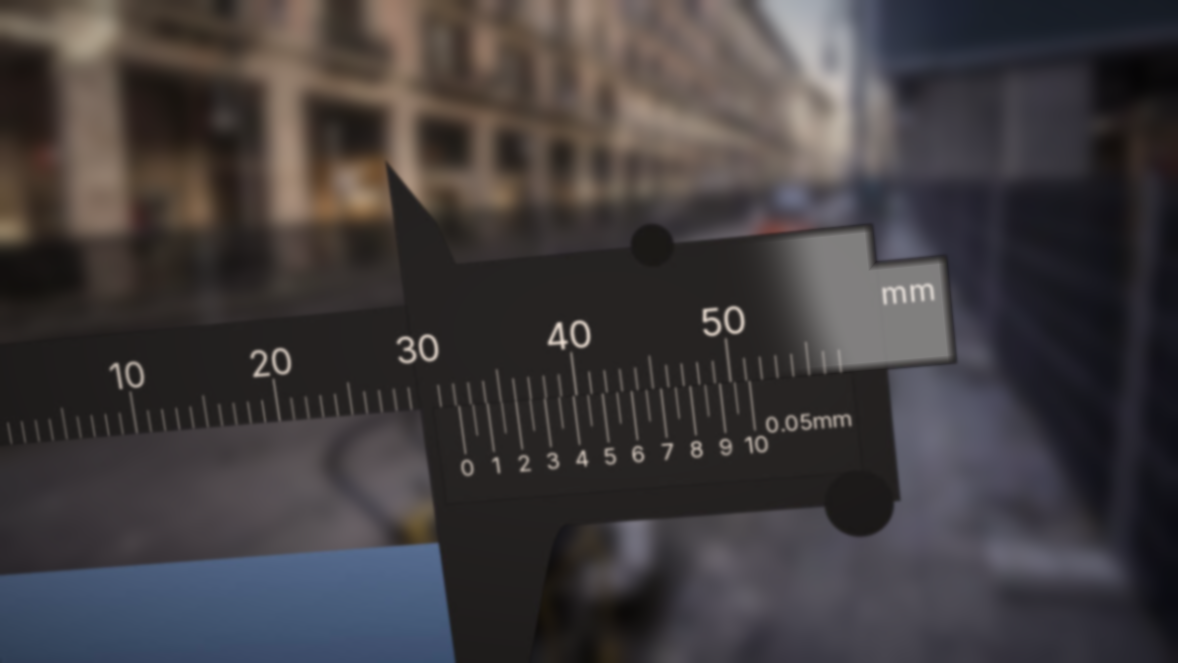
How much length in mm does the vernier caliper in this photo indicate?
32.2 mm
